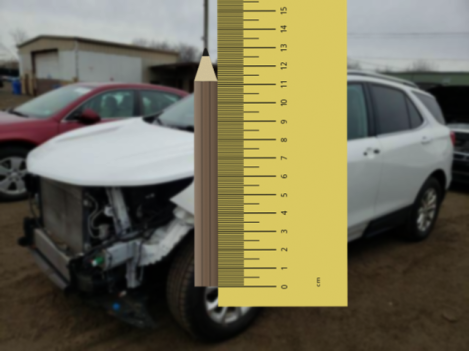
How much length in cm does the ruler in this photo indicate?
13 cm
